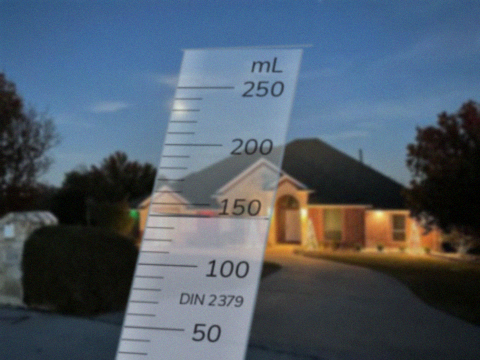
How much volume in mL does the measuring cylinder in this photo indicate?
140 mL
